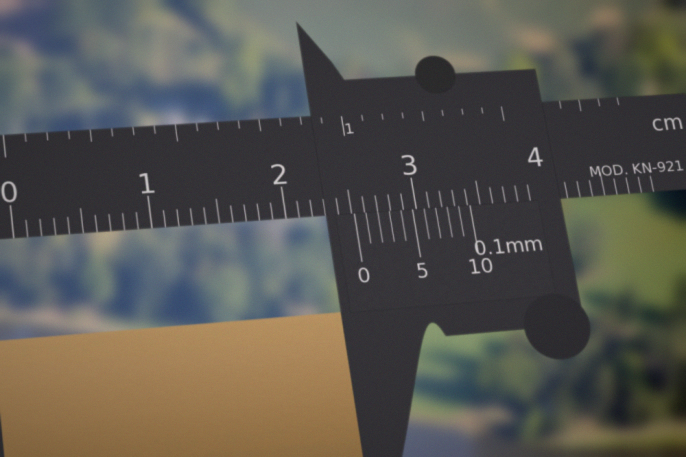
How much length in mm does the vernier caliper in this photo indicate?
25.2 mm
